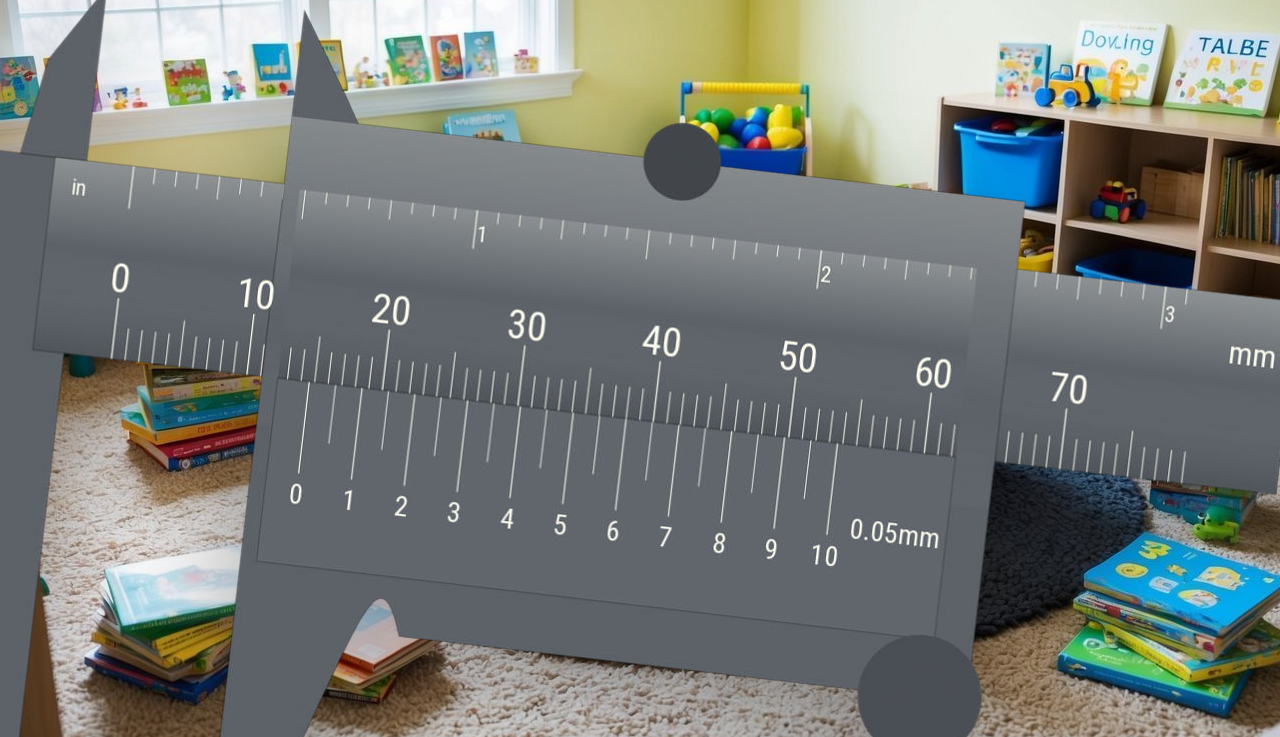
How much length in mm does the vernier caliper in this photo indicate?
14.6 mm
